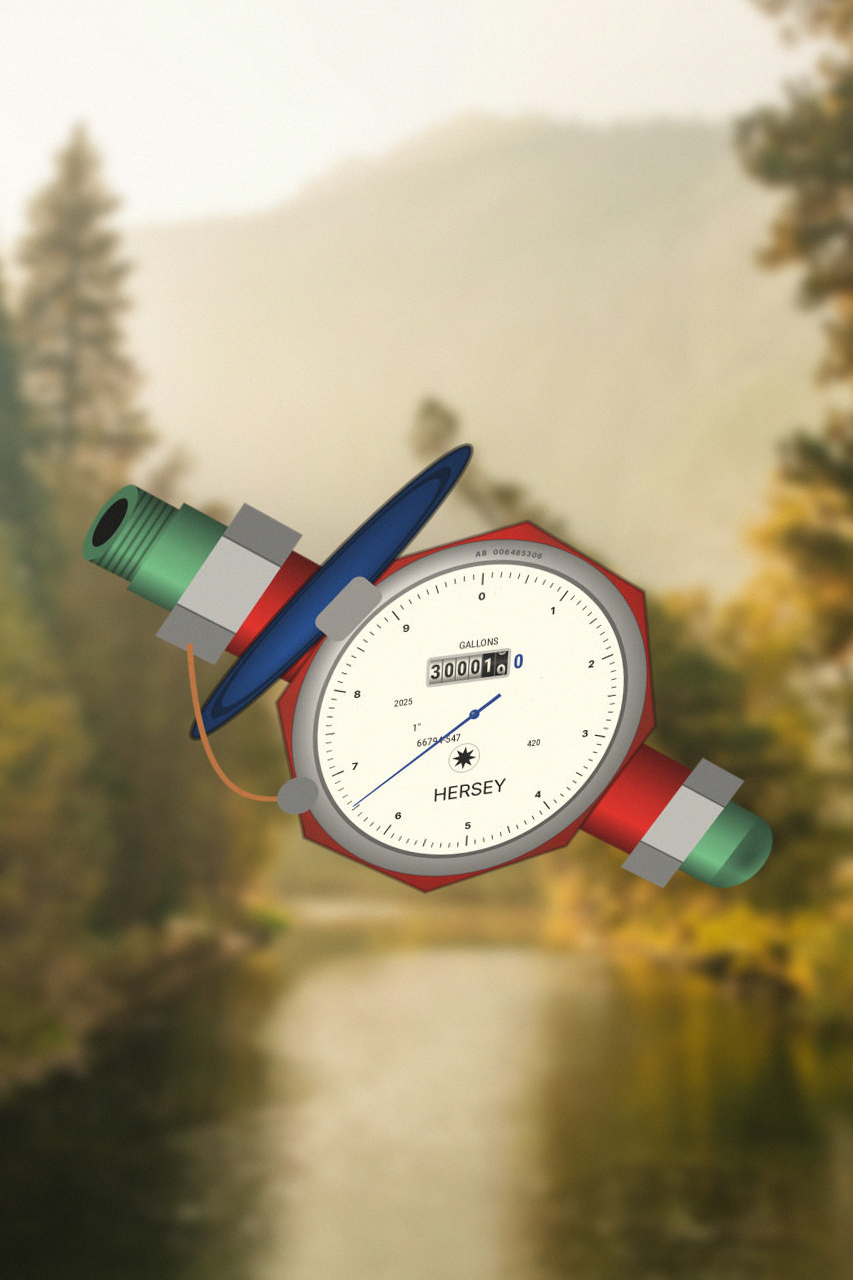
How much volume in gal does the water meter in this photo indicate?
3000186.5 gal
